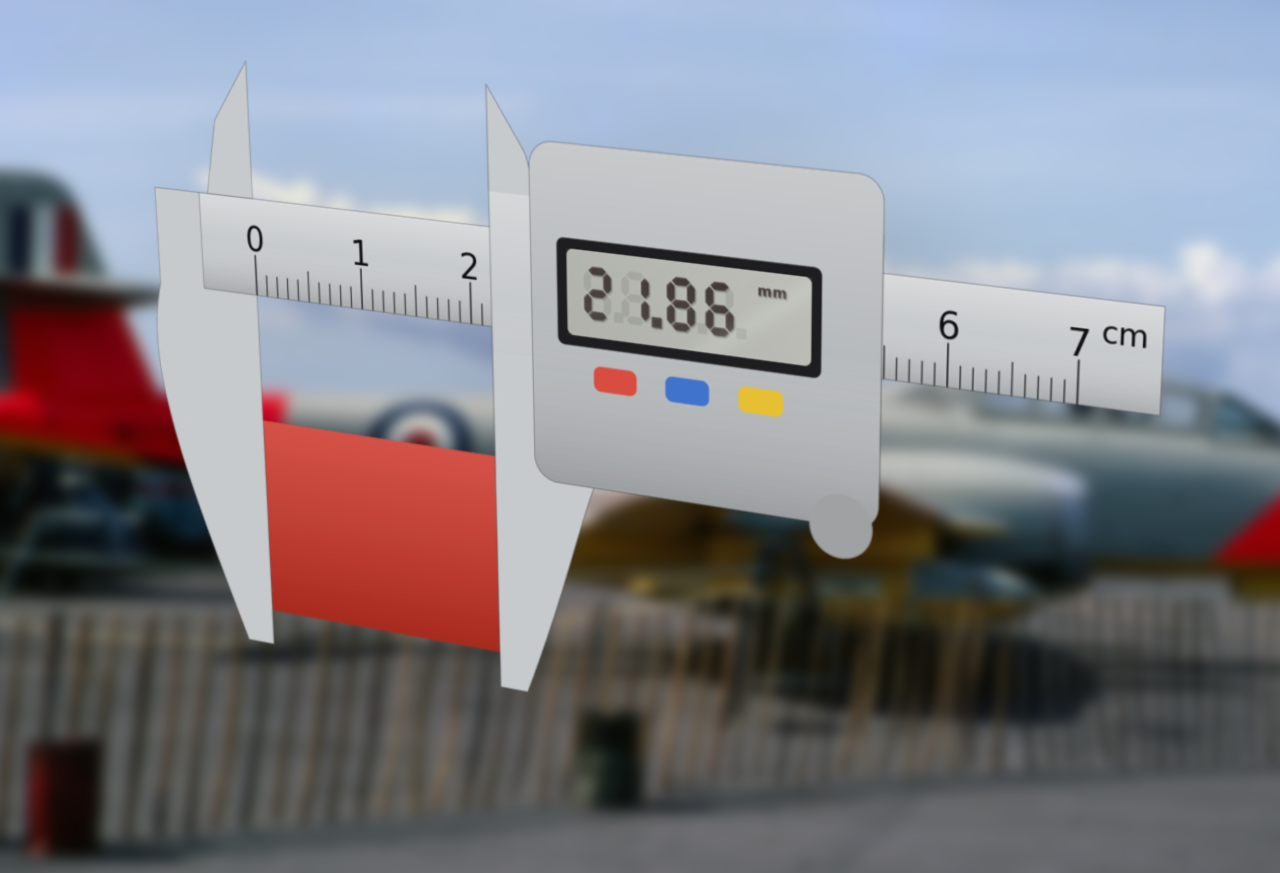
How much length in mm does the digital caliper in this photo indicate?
21.86 mm
